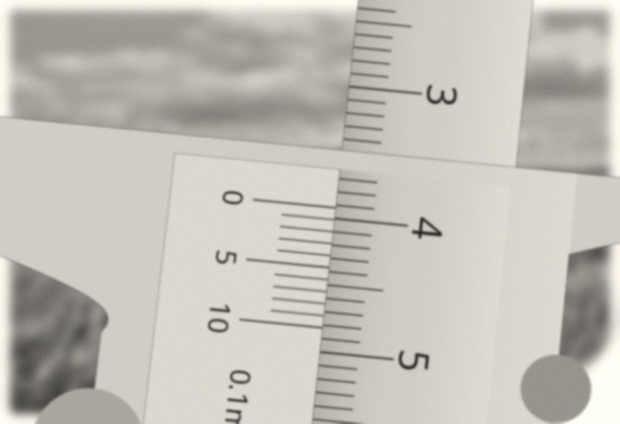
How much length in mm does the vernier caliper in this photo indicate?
39.2 mm
